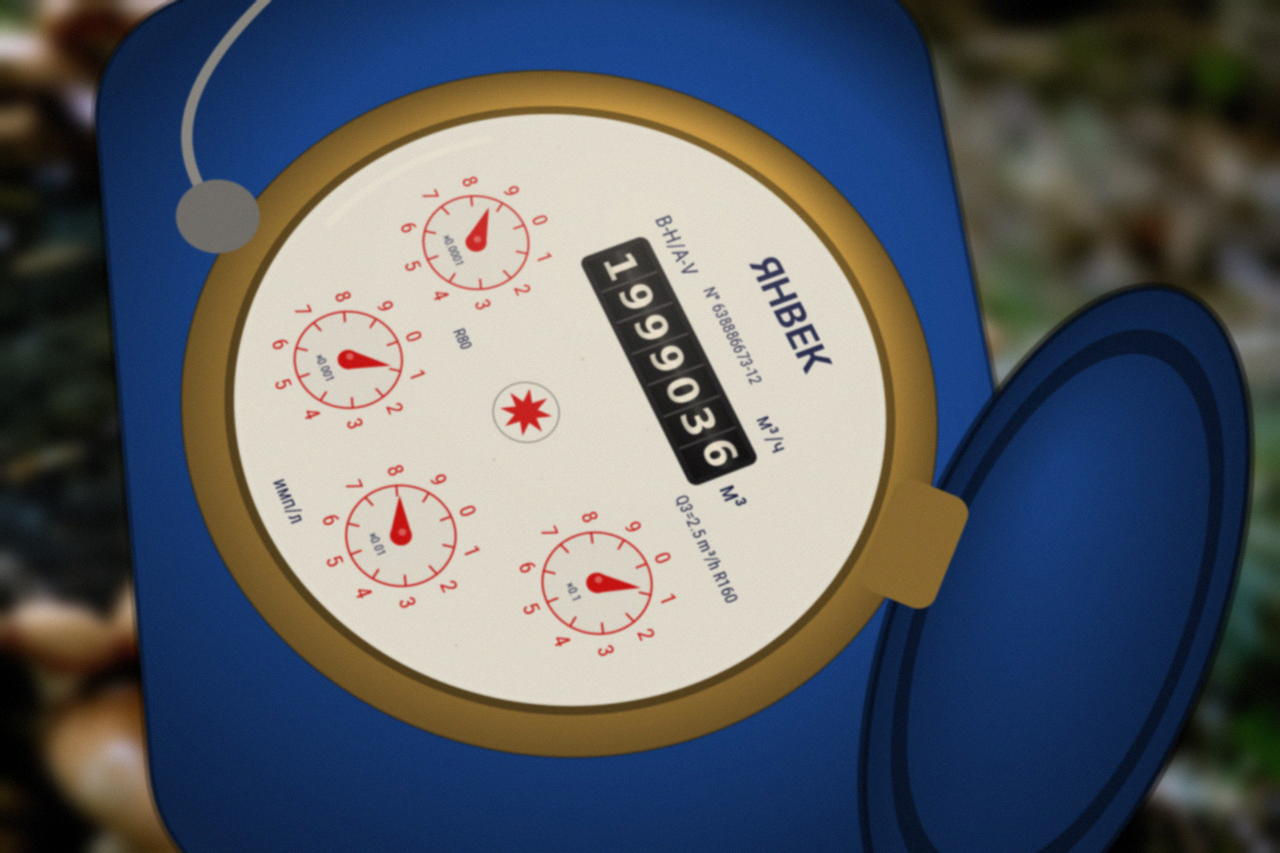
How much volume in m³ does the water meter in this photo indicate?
1999036.0808 m³
